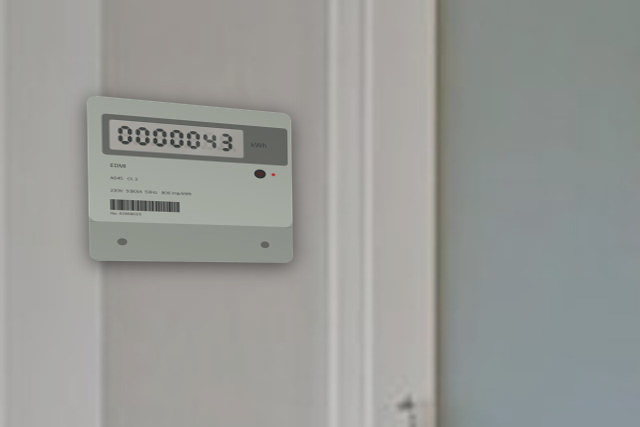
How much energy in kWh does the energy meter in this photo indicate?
43 kWh
